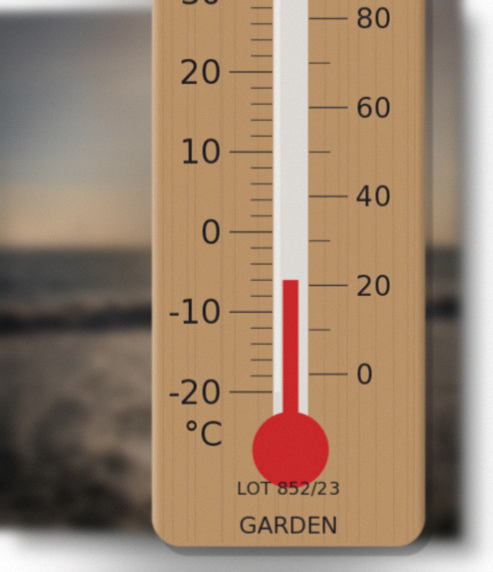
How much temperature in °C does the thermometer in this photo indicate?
-6 °C
